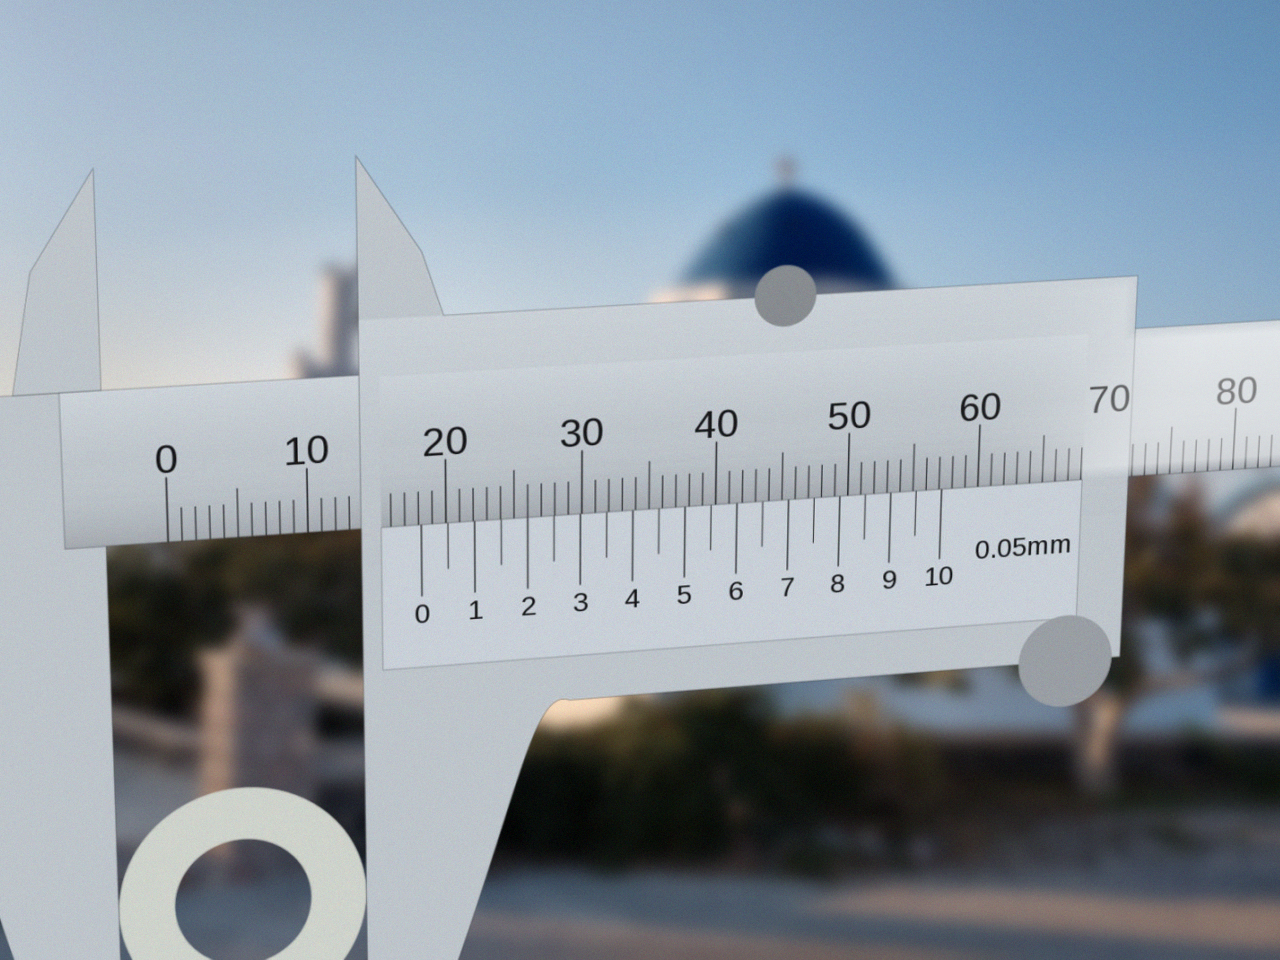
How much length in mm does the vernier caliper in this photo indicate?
18.2 mm
